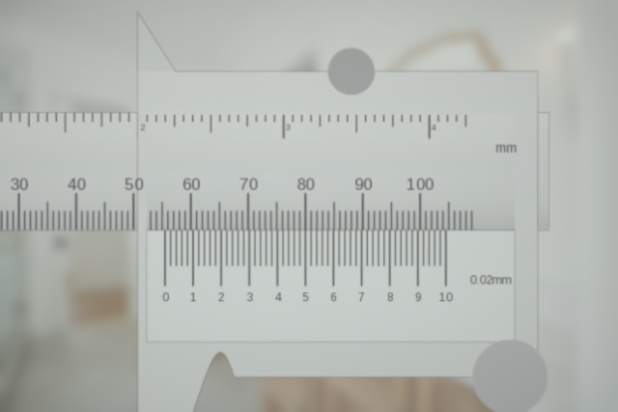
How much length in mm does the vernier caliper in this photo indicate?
55.5 mm
